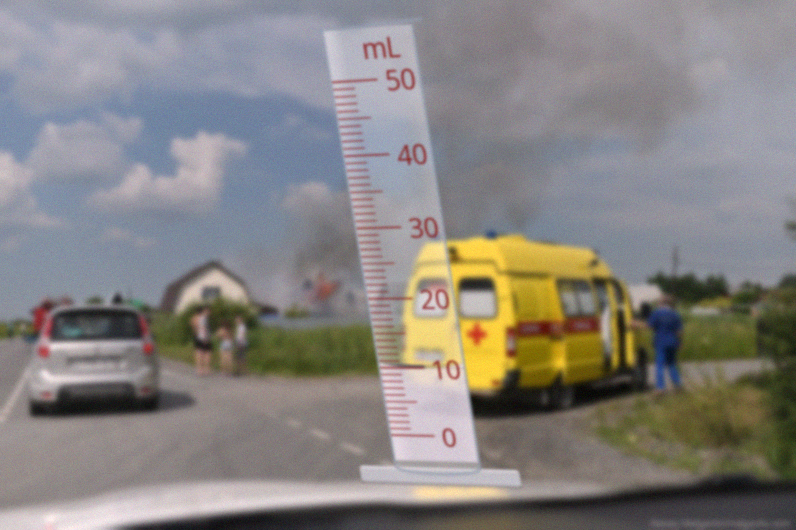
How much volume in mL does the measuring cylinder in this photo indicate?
10 mL
